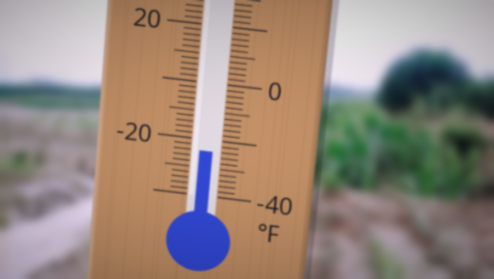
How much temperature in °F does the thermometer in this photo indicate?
-24 °F
